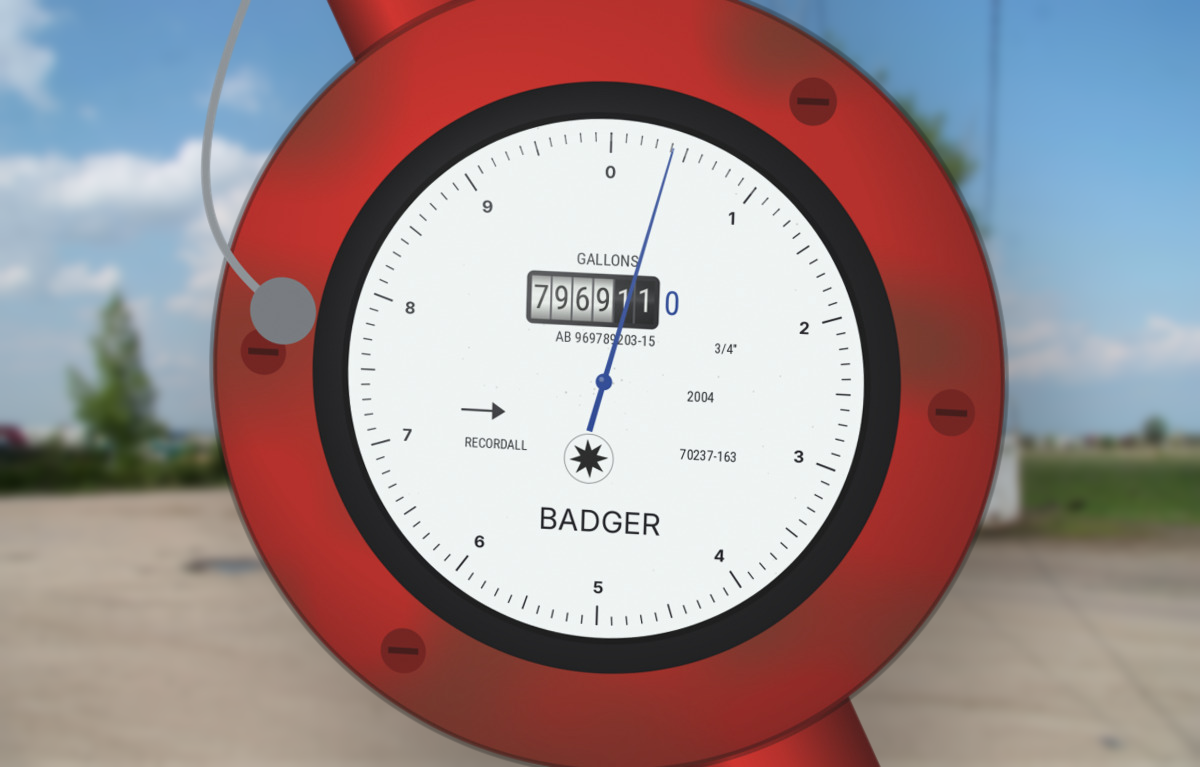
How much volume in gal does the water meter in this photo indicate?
7969110.4 gal
